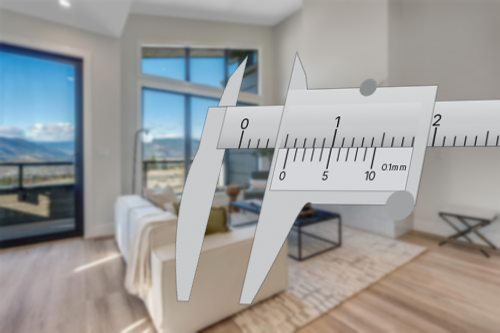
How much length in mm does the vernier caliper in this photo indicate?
5.4 mm
